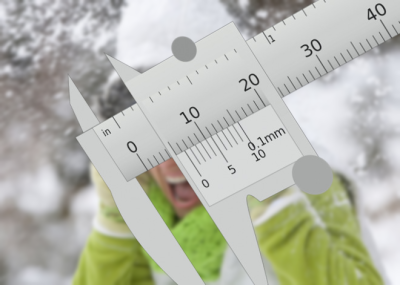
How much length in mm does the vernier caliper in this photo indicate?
6.4 mm
